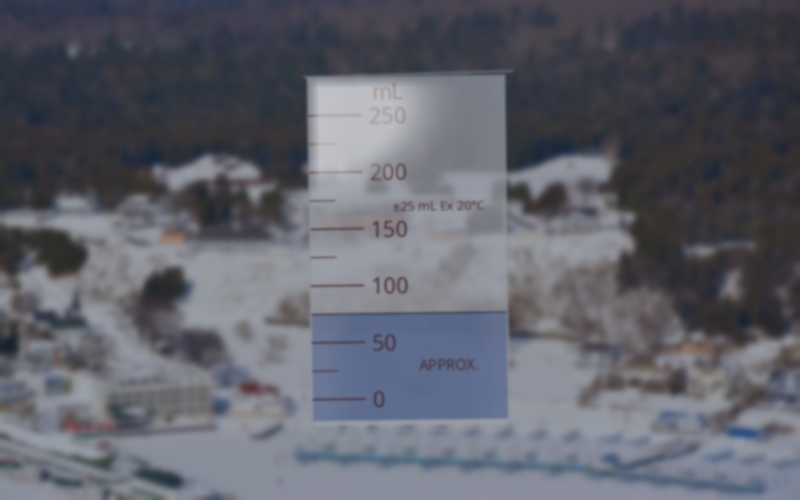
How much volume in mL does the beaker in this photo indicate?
75 mL
